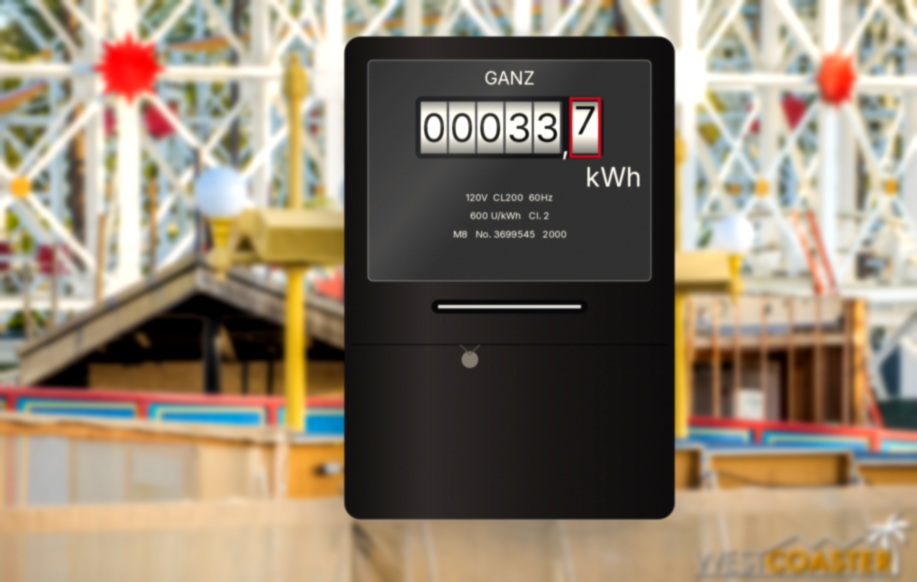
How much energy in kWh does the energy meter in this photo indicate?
33.7 kWh
